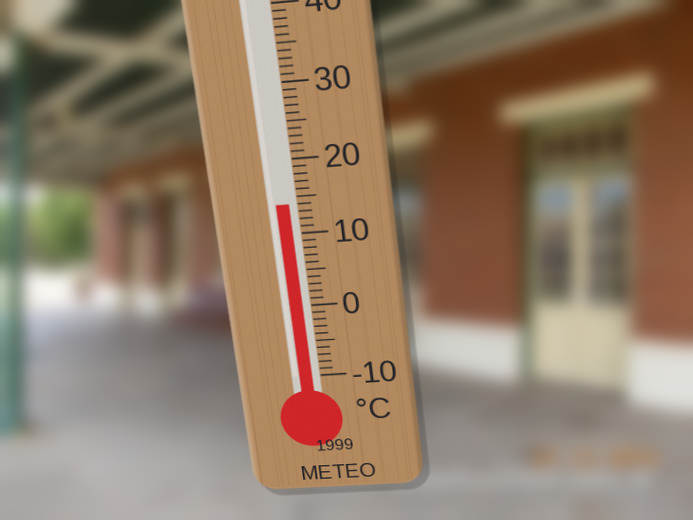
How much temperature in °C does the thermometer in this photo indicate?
14 °C
